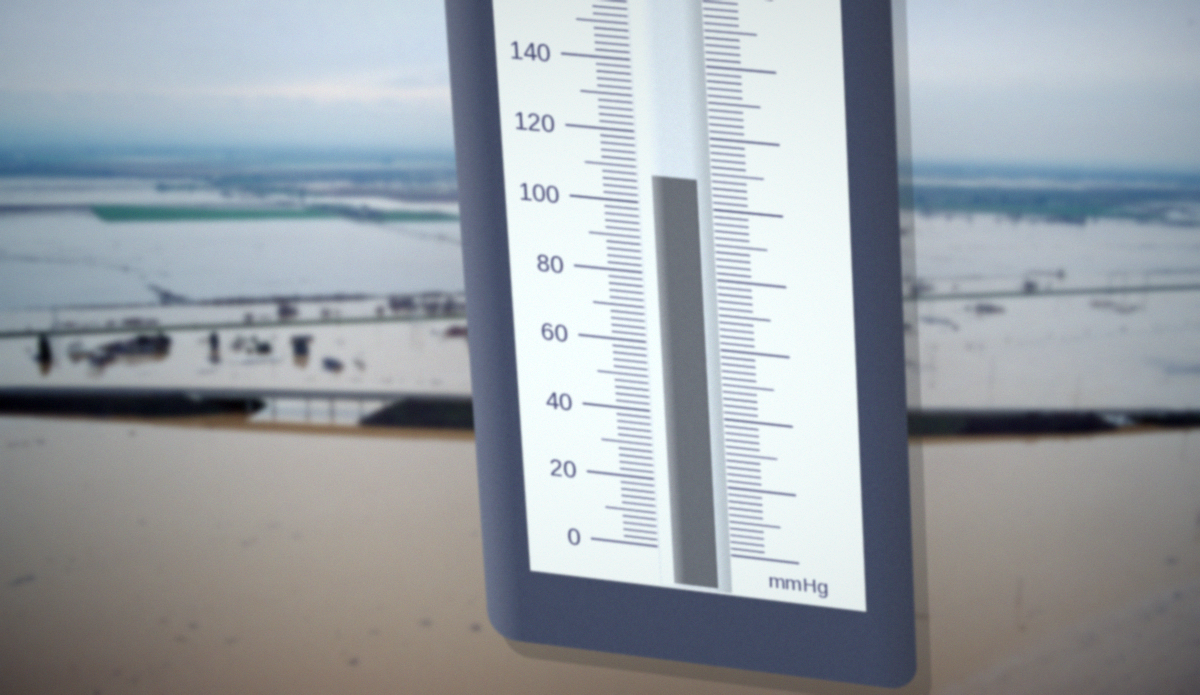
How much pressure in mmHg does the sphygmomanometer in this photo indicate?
108 mmHg
